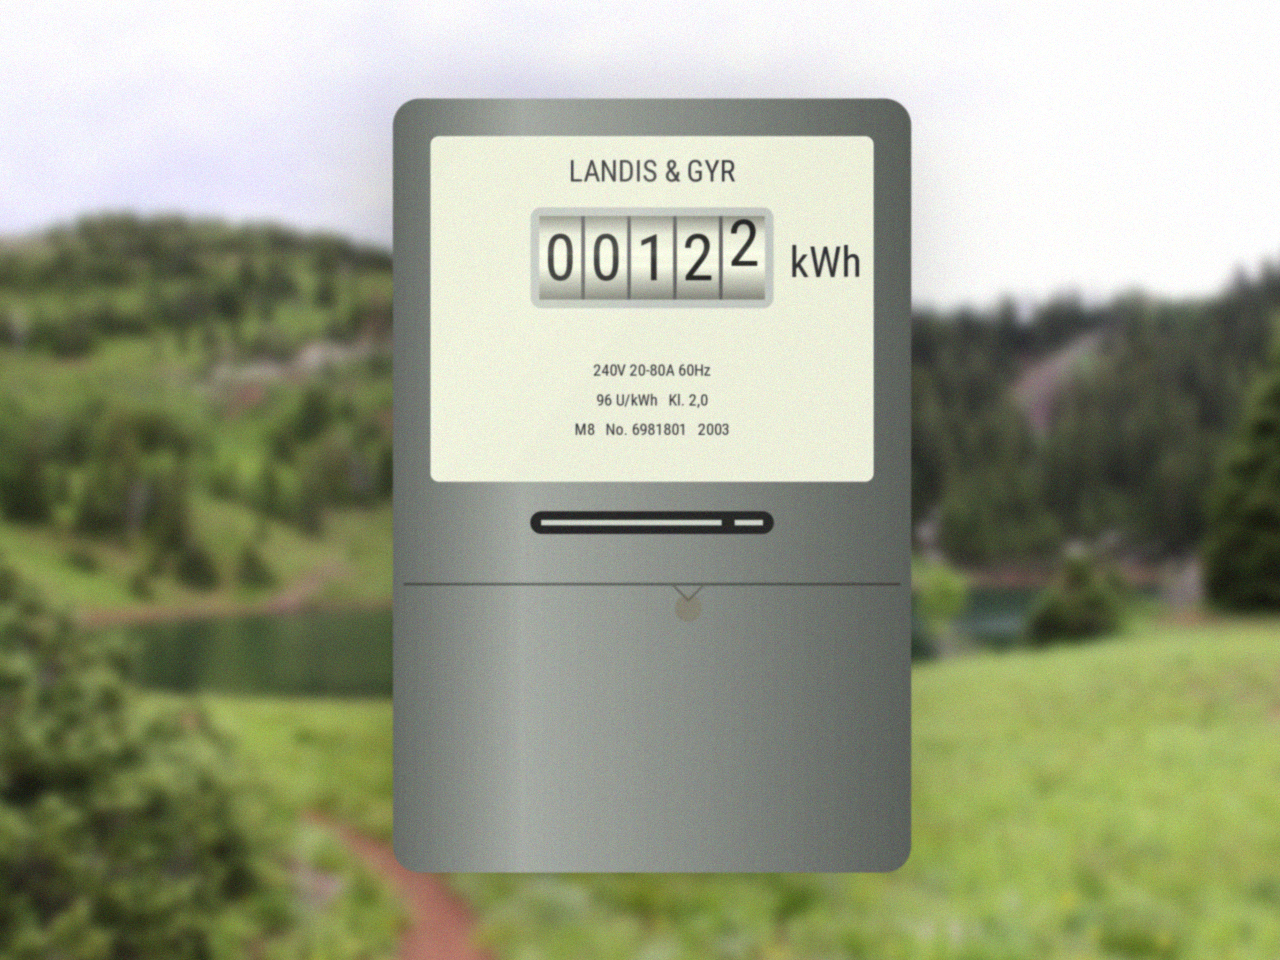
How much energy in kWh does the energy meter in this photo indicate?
122 kWh
